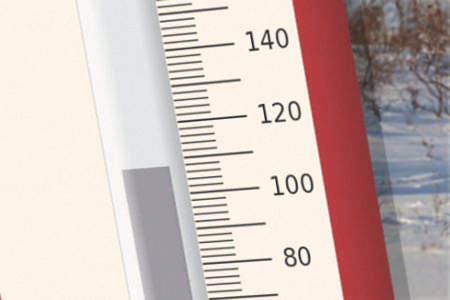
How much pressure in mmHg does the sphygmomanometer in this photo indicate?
108 mmHg
